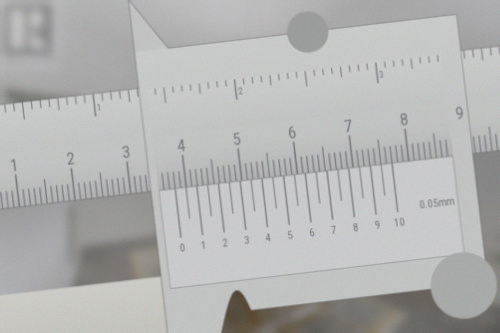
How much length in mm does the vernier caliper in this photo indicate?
38.0 mm
